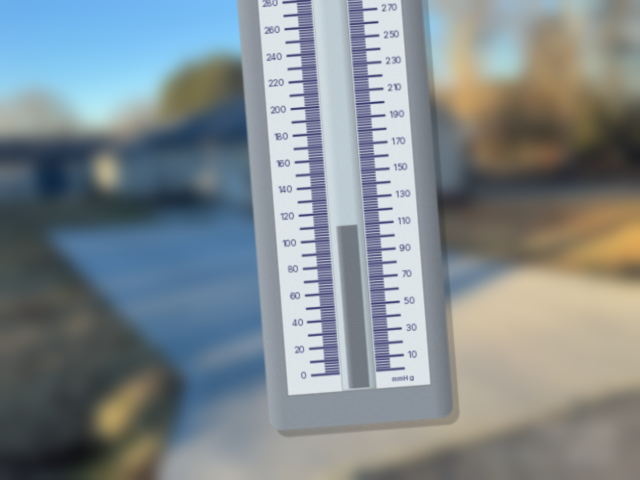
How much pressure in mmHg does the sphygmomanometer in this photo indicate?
110 mmHg
